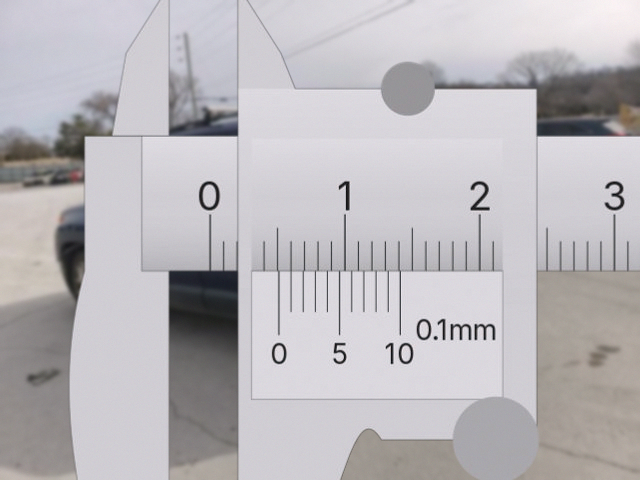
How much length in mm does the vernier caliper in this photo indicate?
5.1 mm
